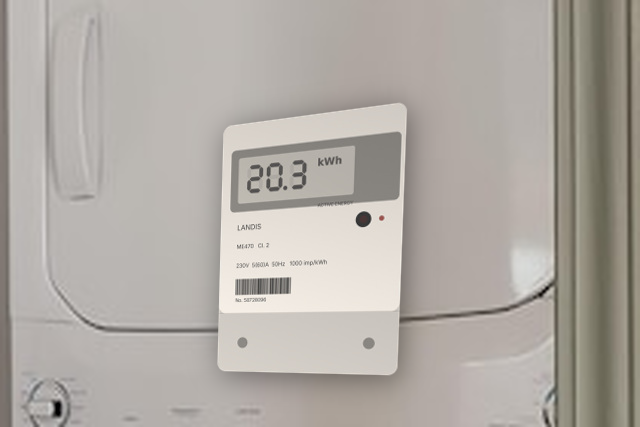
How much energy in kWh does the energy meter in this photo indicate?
20.3 kWh
